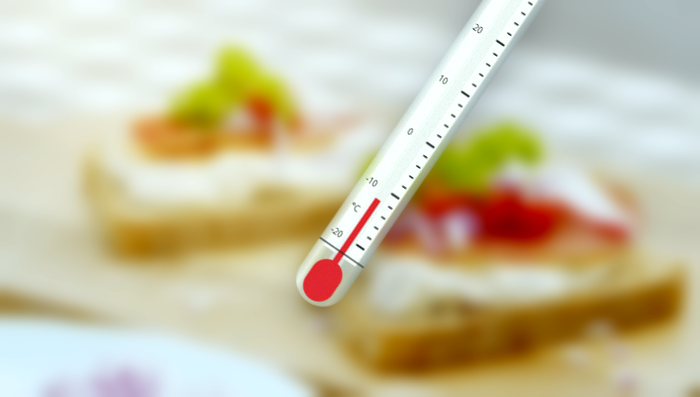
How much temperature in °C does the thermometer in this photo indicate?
-12 °C
